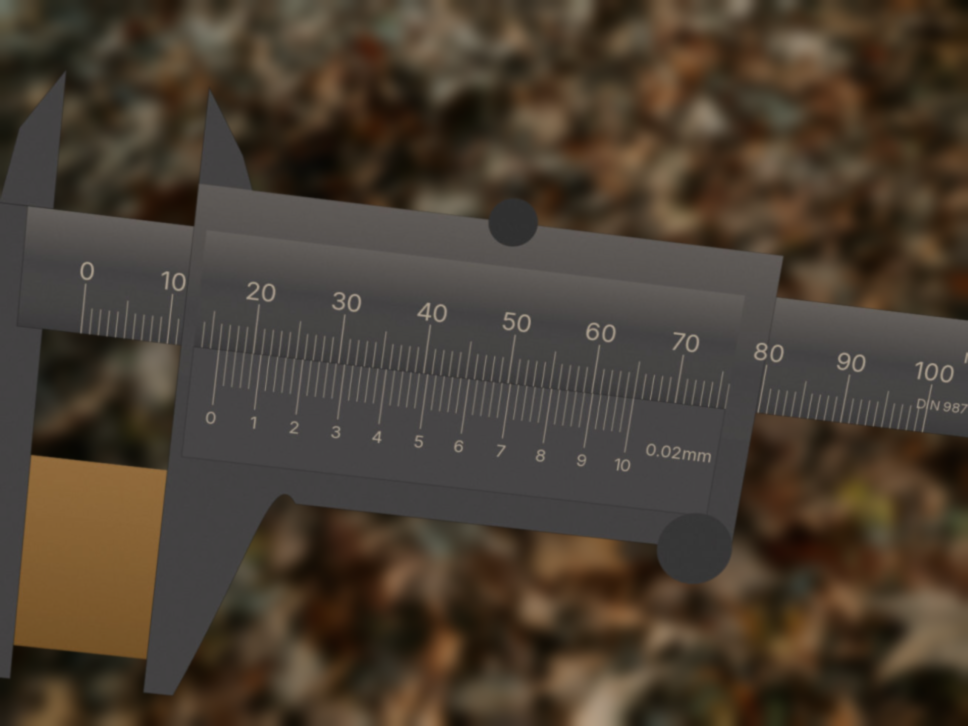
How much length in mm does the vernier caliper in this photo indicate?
16.0 mm
